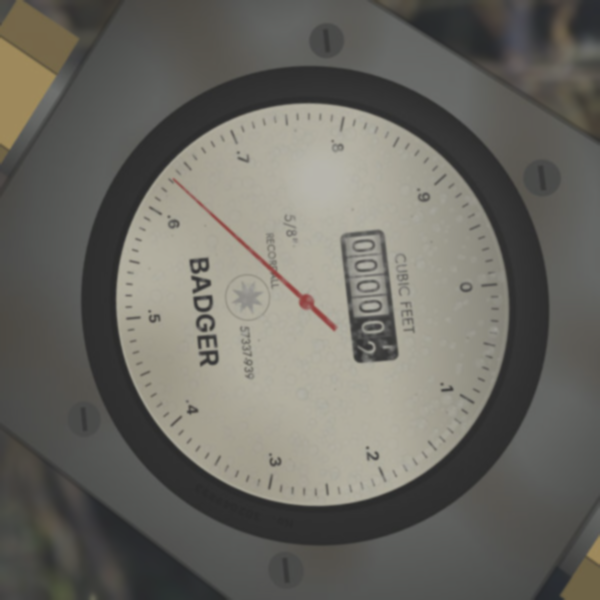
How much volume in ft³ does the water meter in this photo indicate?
1.63 ft³
